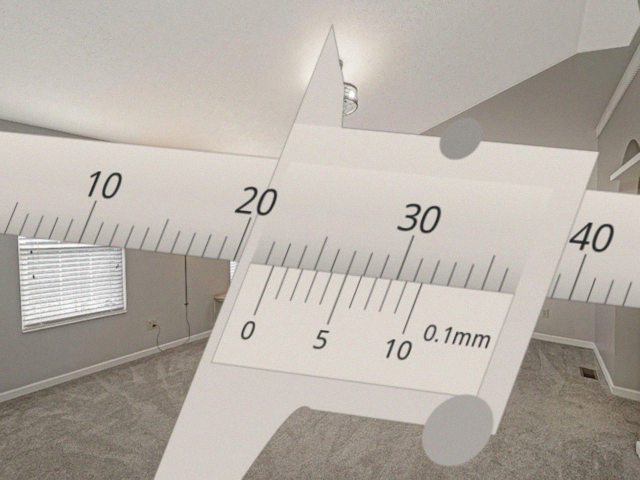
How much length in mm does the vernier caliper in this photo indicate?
22.5 mm
